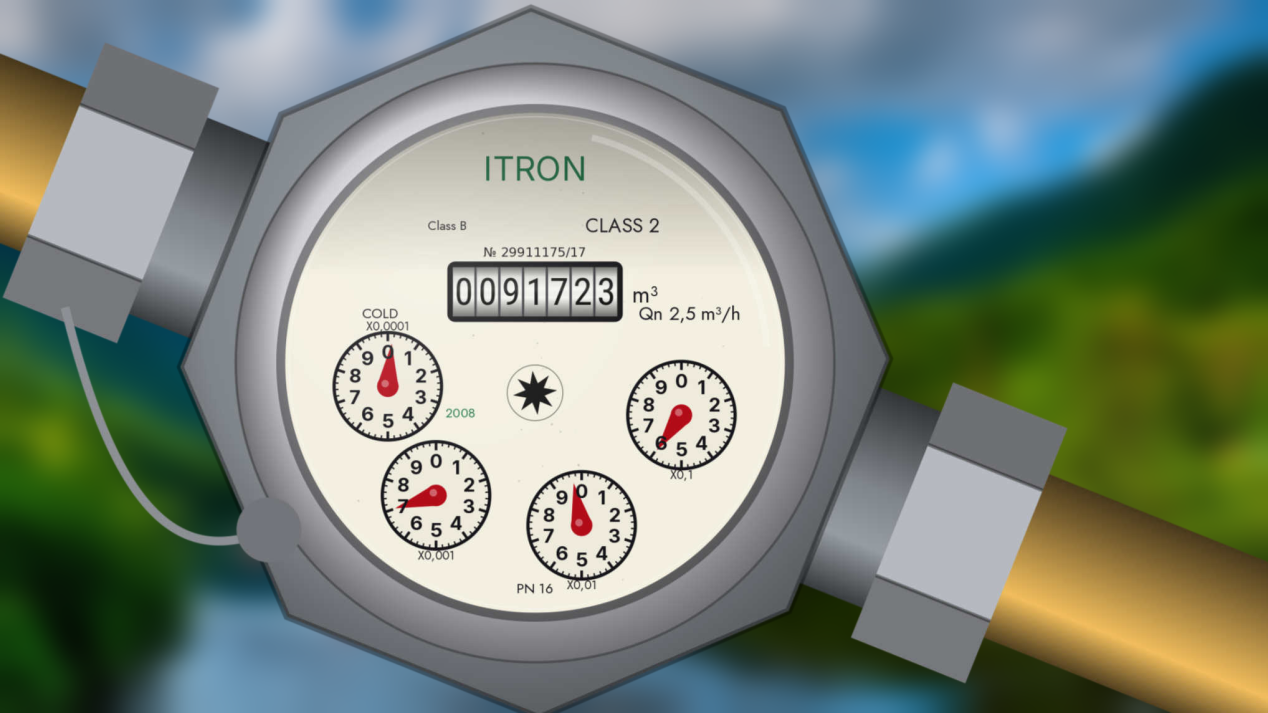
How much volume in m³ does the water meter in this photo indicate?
91723.5970 m³
